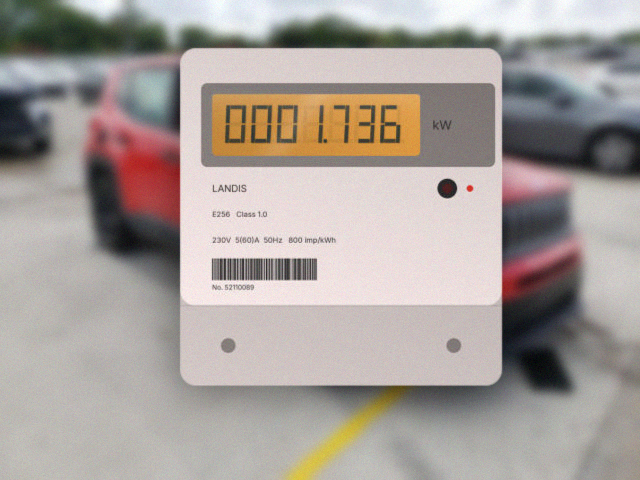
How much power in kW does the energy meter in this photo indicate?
1.736 kW
